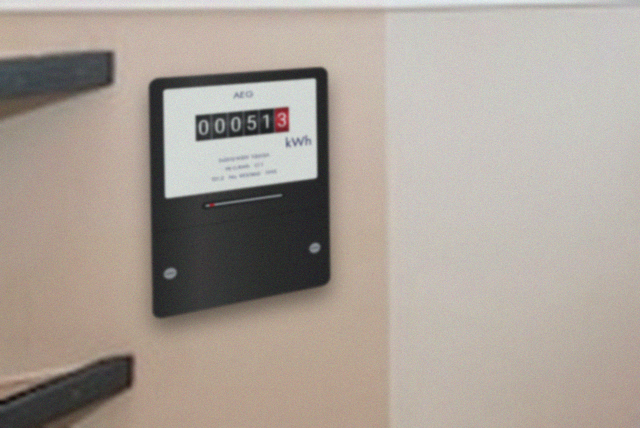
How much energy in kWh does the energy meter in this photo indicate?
51.3 kWh
